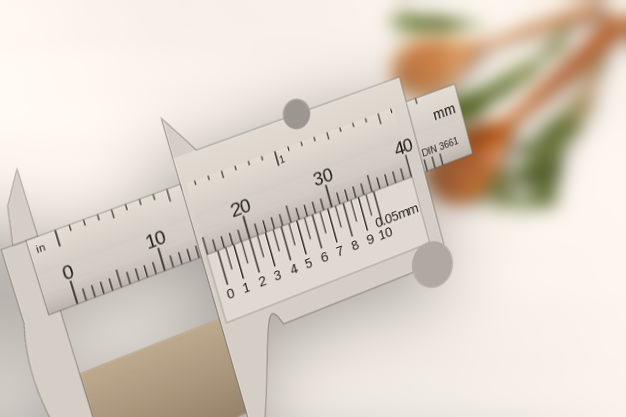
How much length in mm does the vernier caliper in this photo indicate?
16.2 mm
